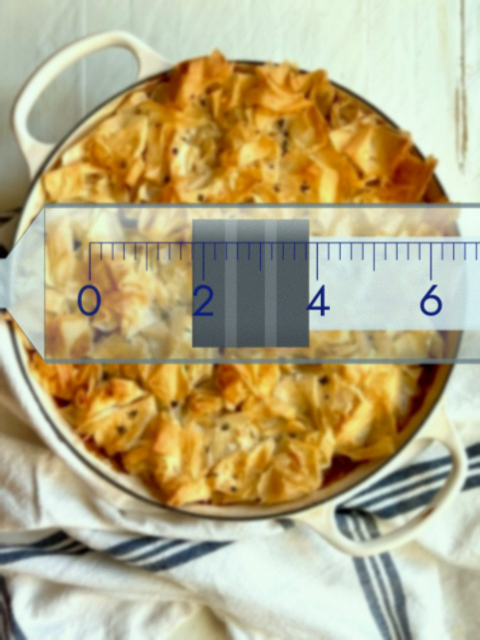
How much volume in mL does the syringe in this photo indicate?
1.8 mL
